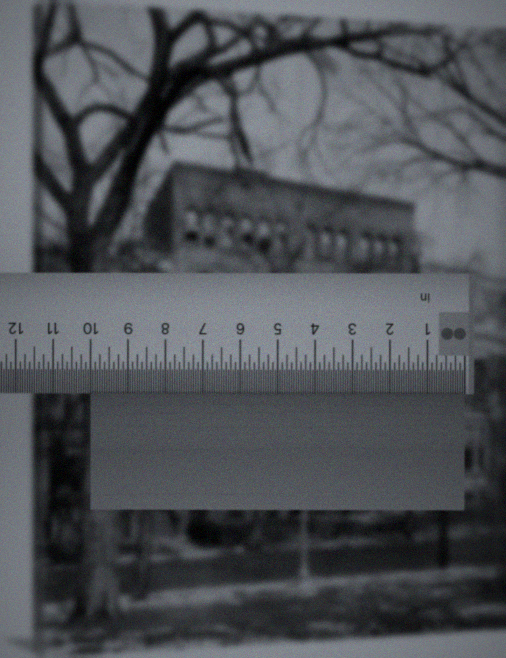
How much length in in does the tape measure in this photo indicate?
10 in
